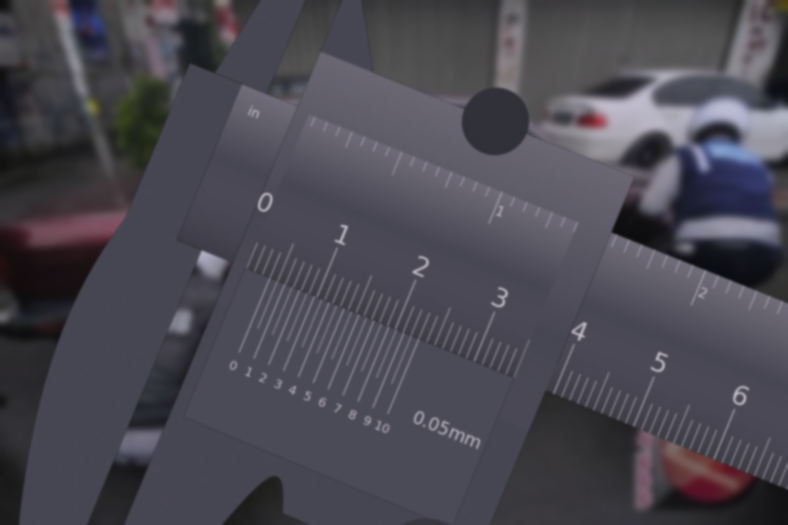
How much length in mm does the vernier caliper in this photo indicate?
4.0 mm
